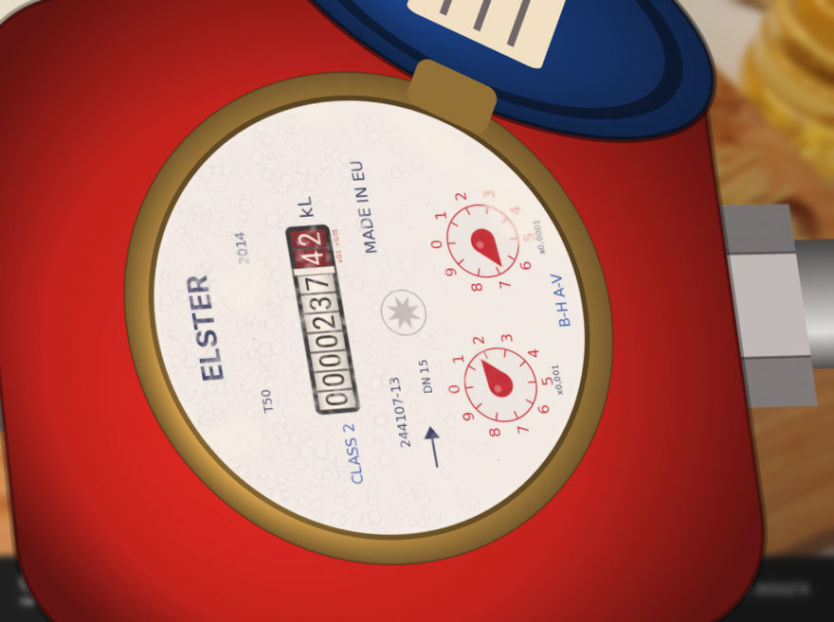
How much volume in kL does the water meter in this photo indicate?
237.4216 kL
